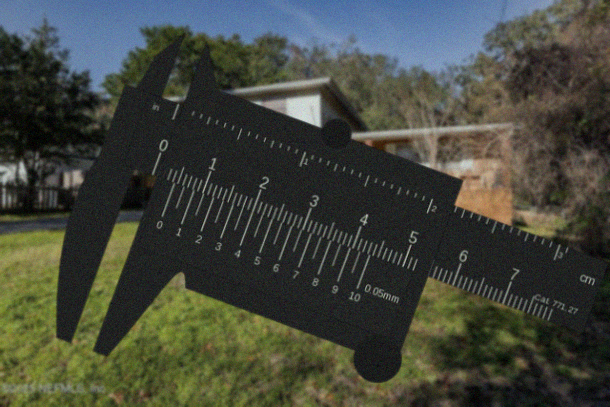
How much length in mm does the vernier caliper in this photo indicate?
4.4 mm
